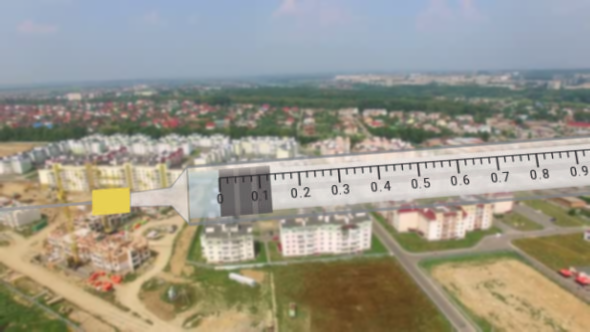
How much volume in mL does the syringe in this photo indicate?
0 mL
